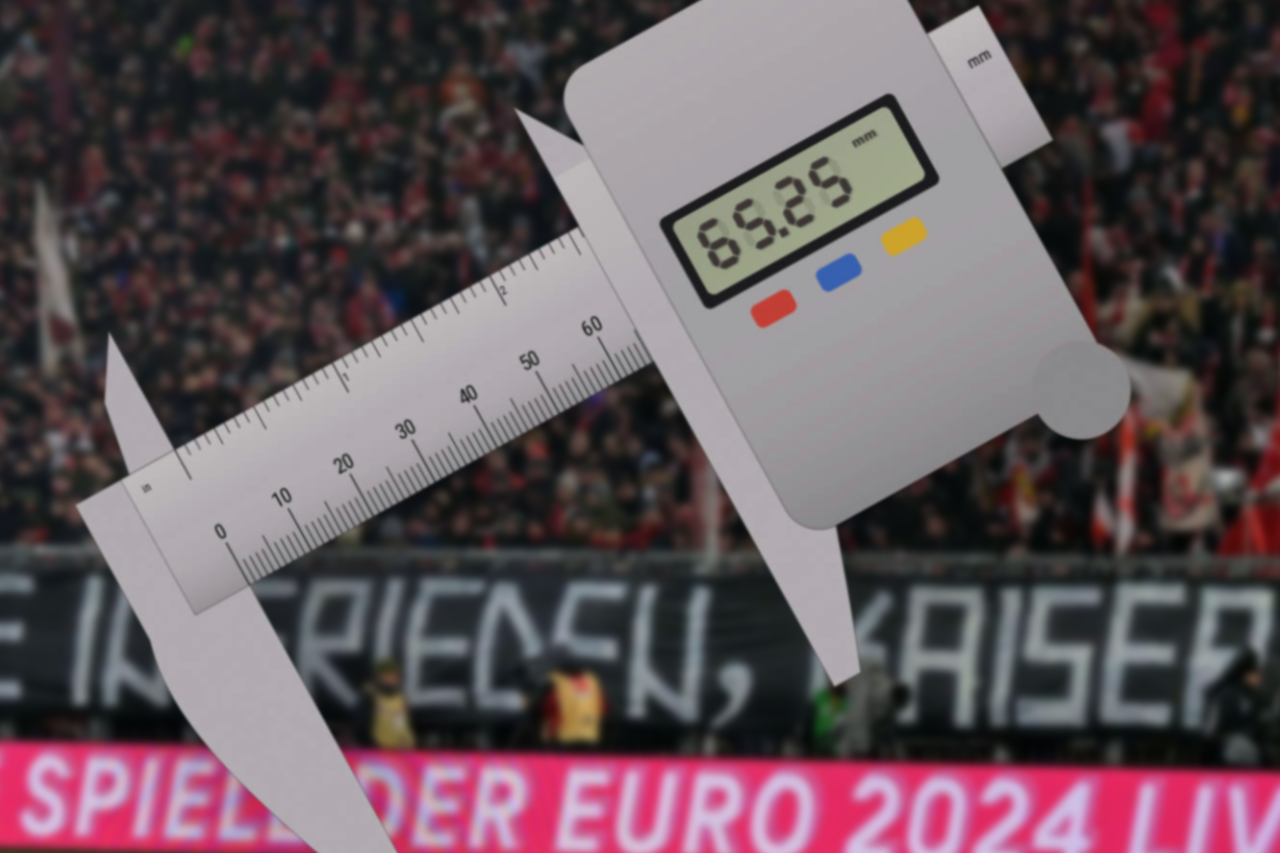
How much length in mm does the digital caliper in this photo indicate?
65.25 mm
